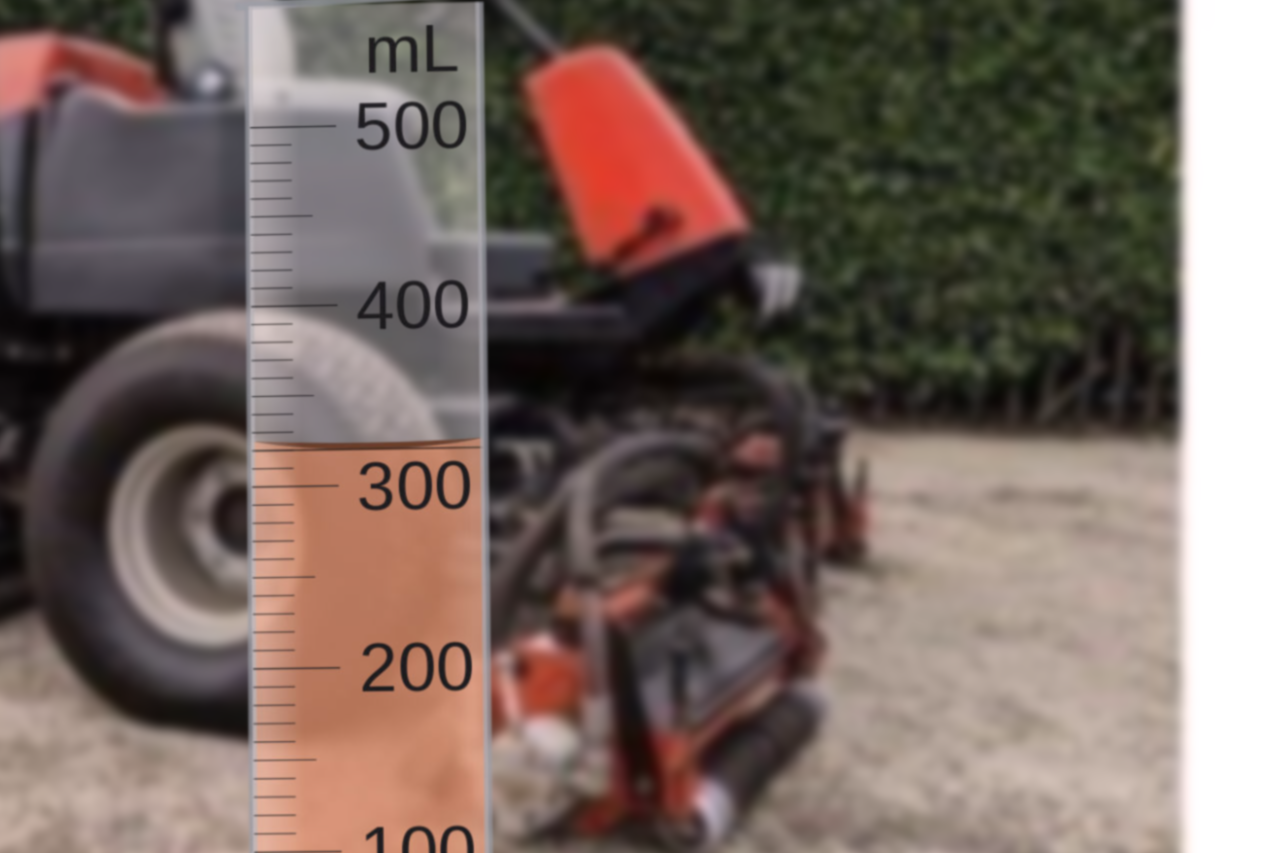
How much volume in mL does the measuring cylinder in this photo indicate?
320 mL
